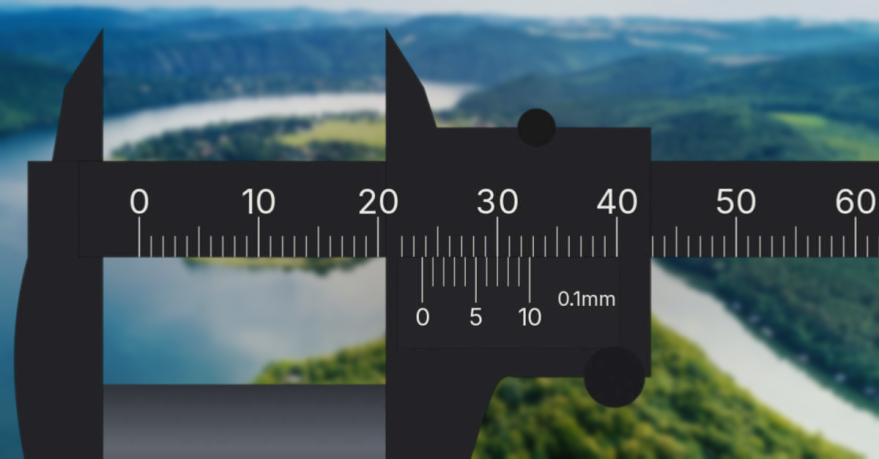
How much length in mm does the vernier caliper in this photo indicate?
23.7 mm
